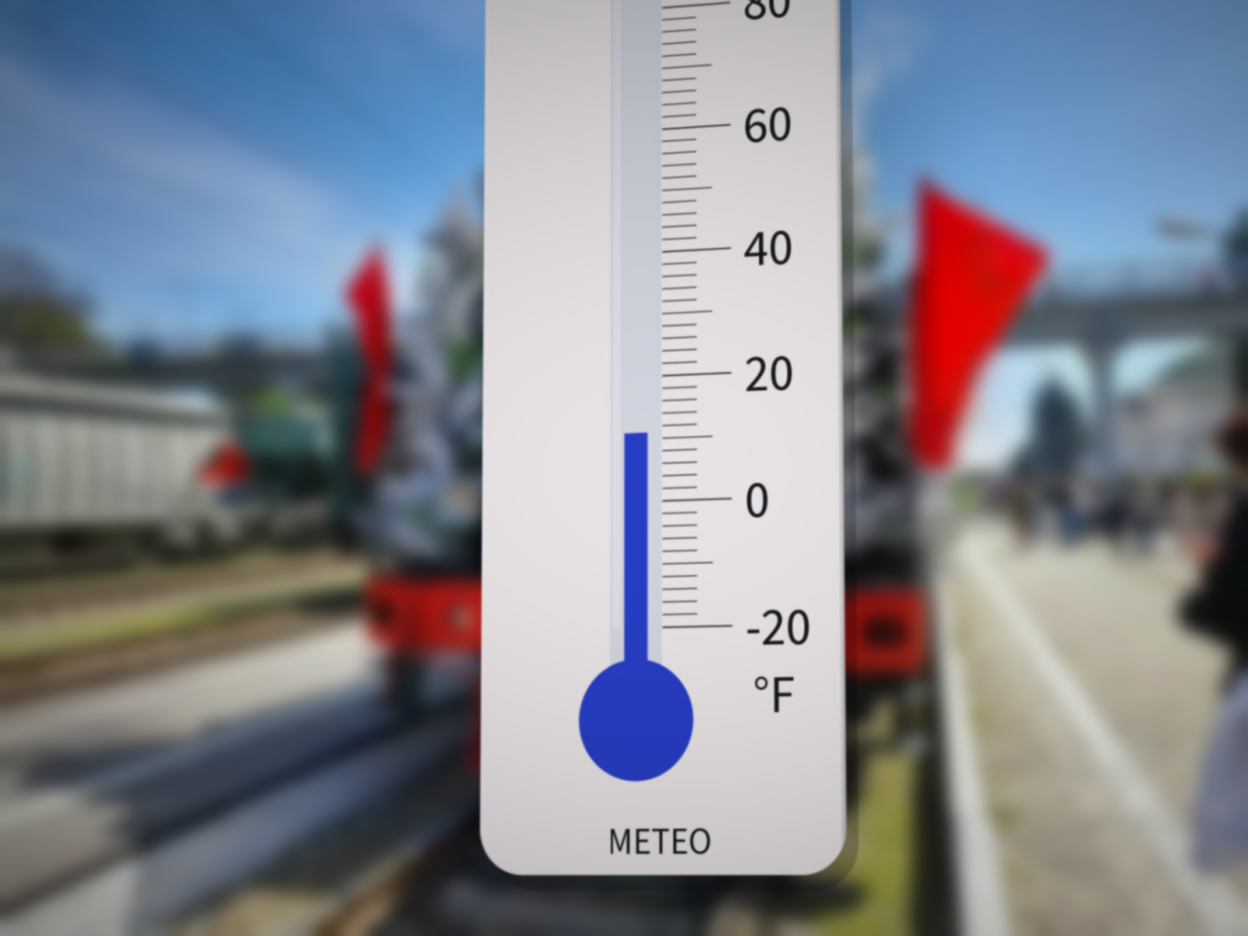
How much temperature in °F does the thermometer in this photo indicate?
11 °F
